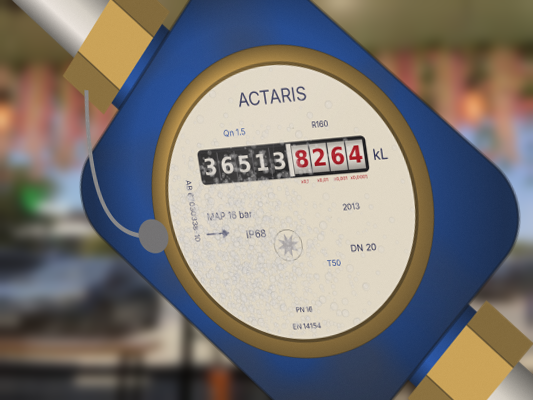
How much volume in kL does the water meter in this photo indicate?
36513.8264 kL
